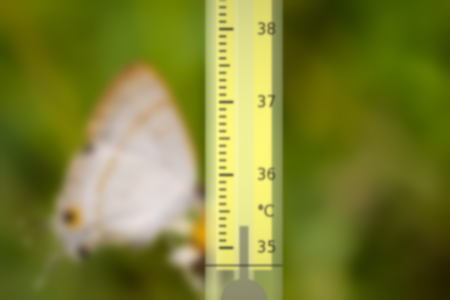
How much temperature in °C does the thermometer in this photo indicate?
35.3 °C
